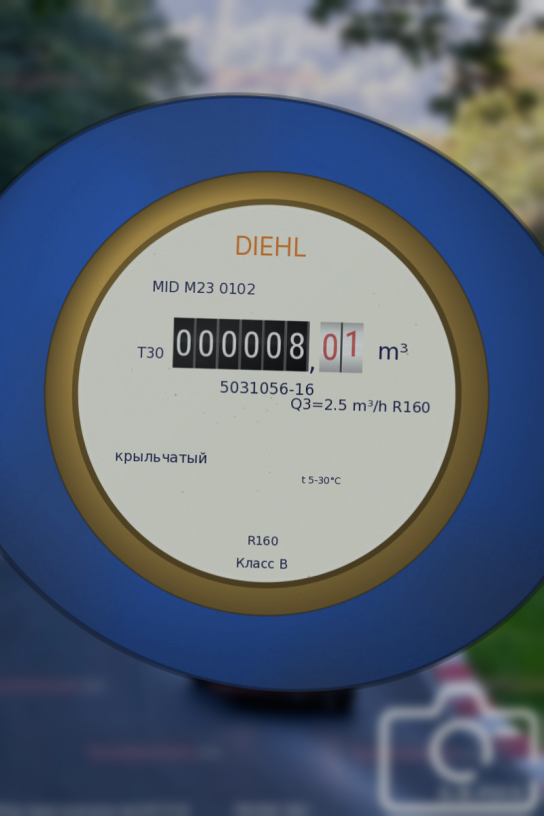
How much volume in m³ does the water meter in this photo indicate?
8.01 m³
